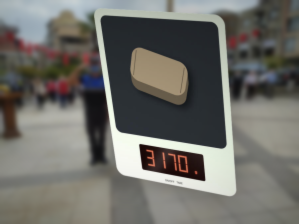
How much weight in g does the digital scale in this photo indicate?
3170 g
